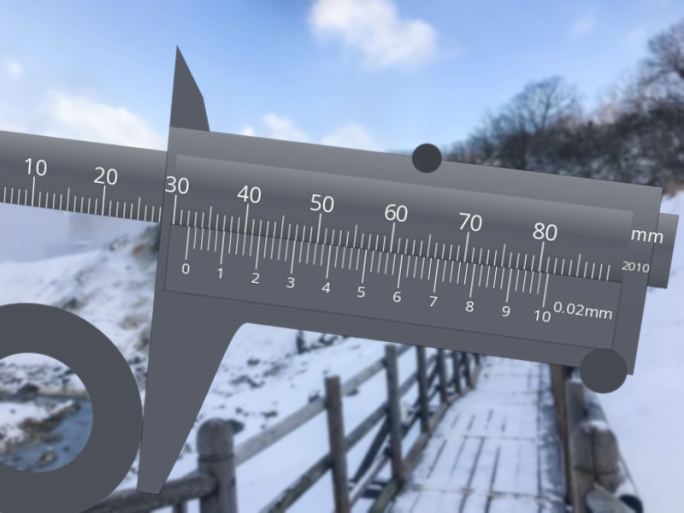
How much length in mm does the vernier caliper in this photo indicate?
32.2 mm
